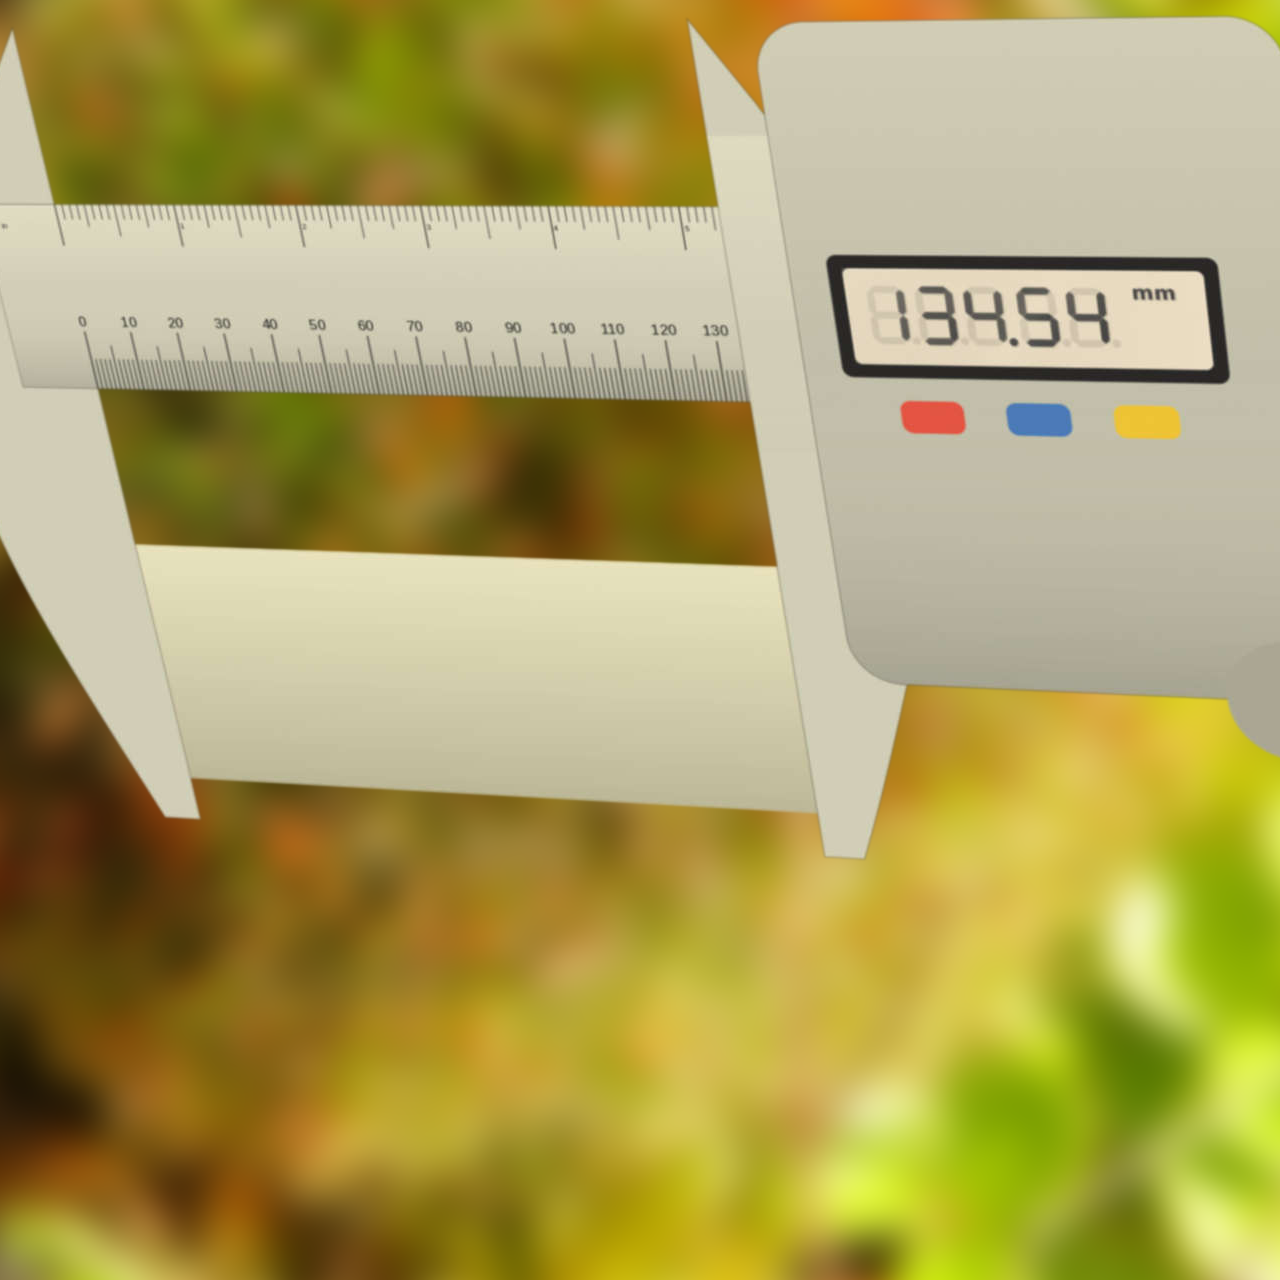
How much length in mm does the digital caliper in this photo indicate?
134.54 mm
